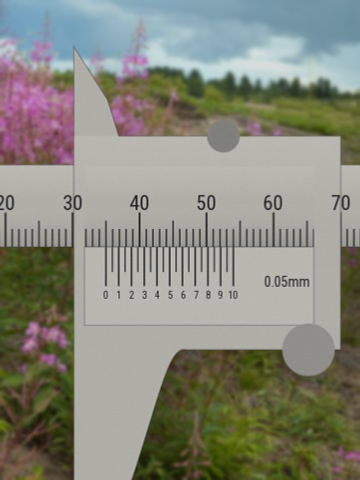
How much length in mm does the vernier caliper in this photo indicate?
35.0 mm
